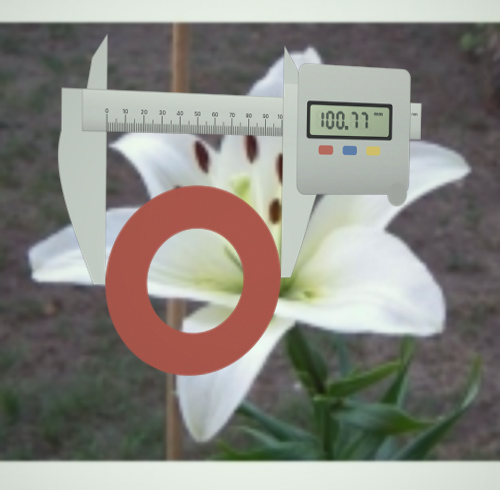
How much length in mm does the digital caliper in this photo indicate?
100.77 mm
